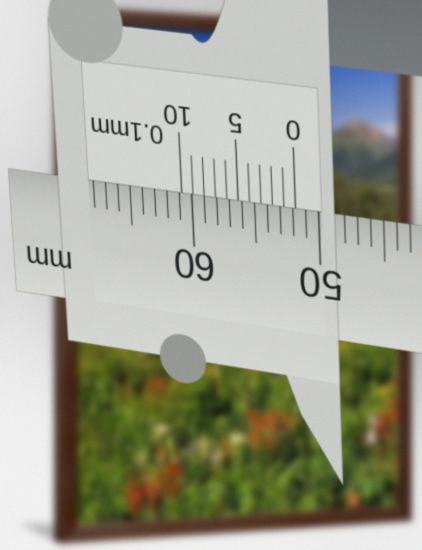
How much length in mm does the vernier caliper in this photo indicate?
51.8 mm
